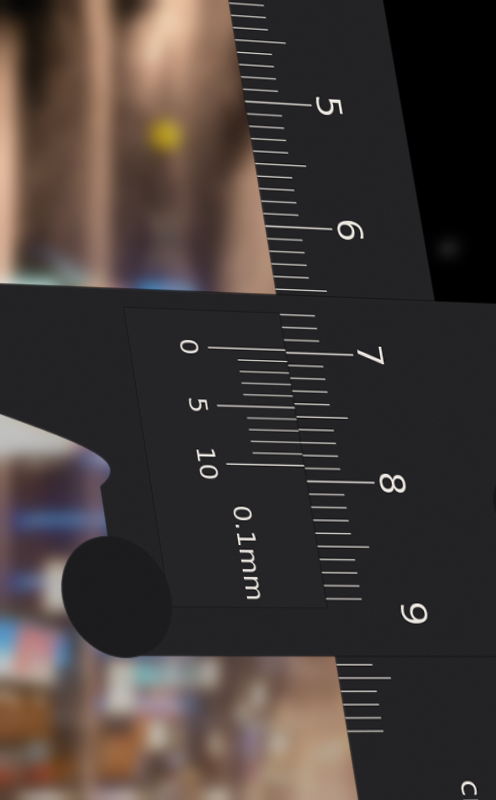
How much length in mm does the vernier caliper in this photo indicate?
69.8 mm
